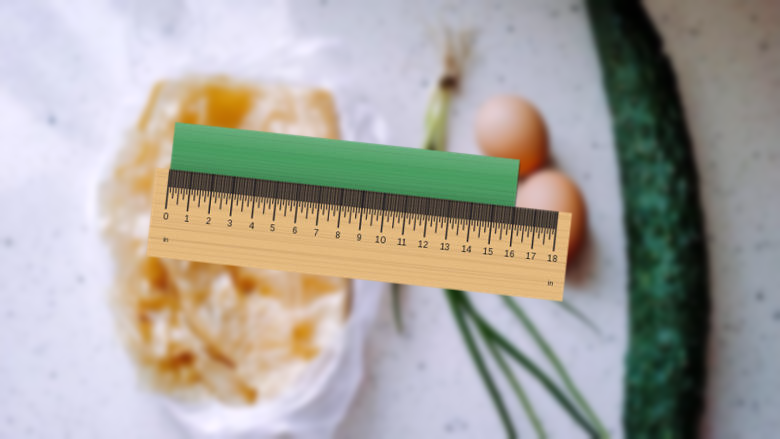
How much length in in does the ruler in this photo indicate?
16 in
